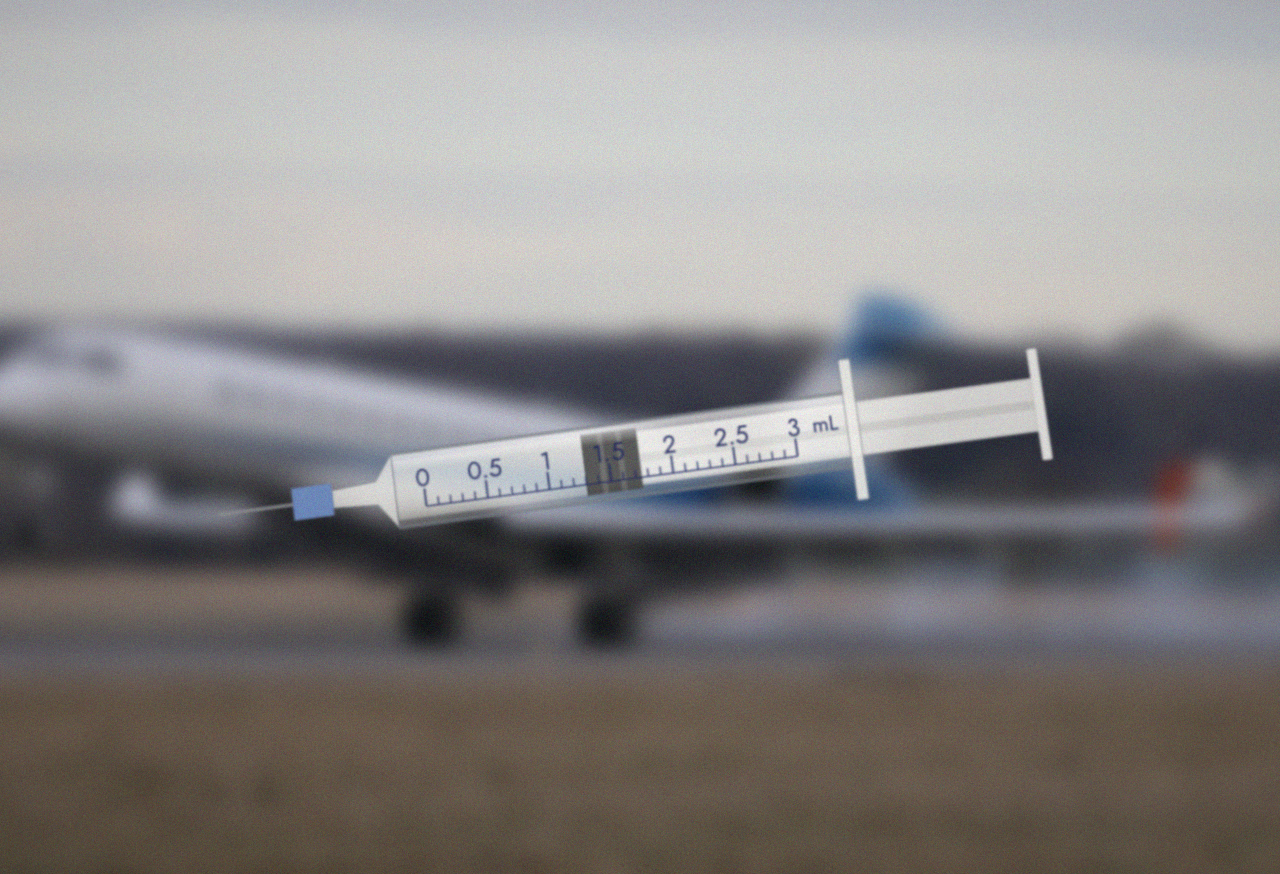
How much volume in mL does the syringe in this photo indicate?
1.3 mL
